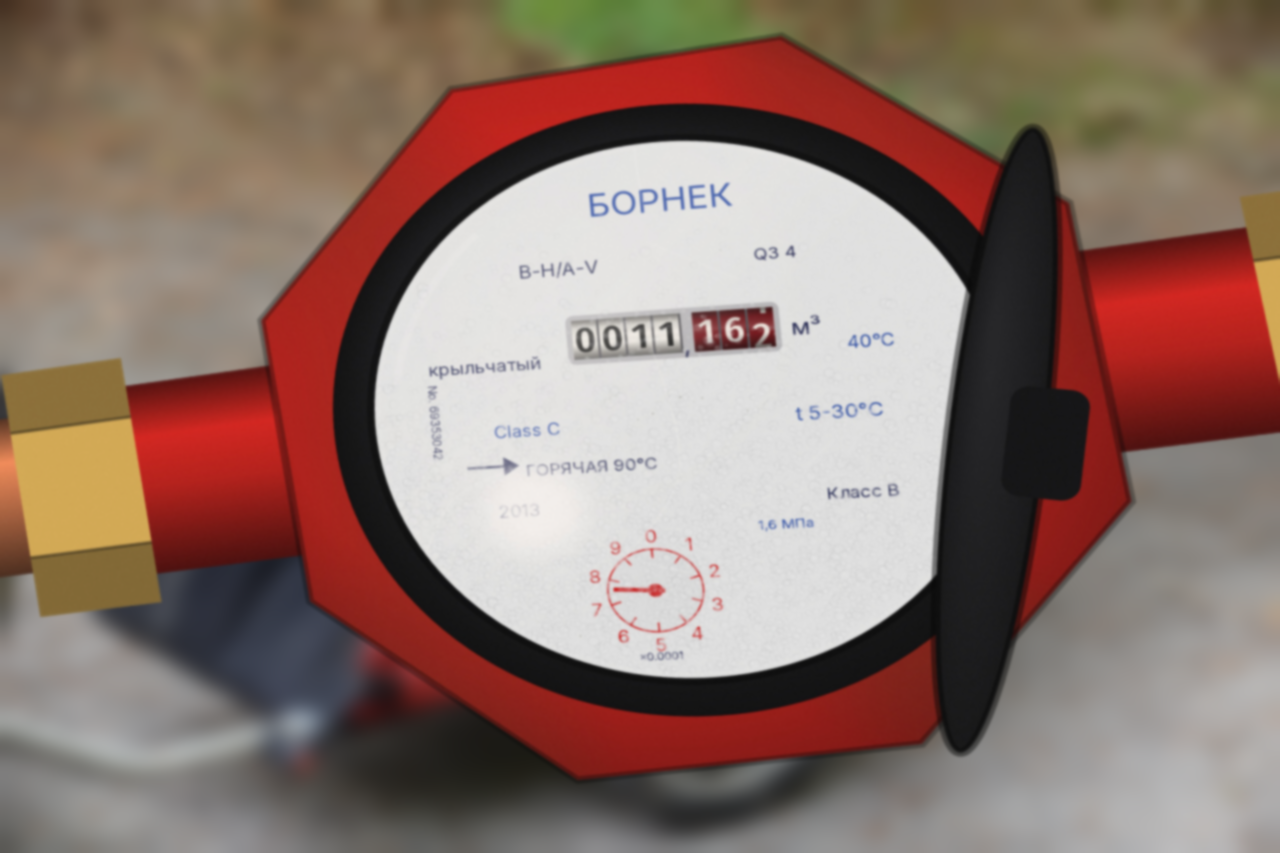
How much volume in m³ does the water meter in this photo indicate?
11.1617 m³
